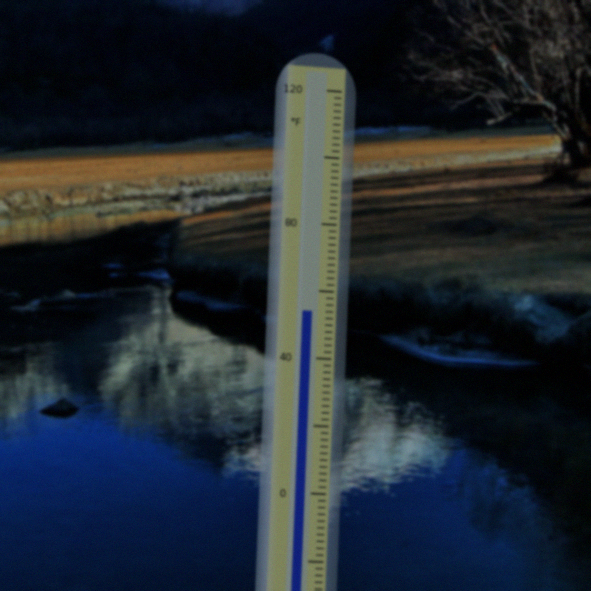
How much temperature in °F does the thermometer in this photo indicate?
54 °F
